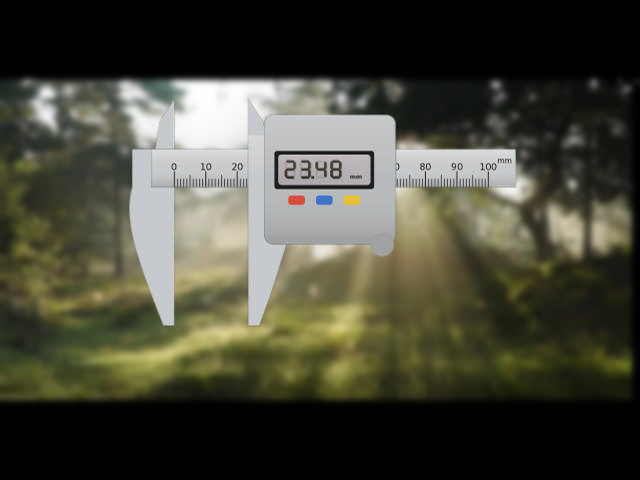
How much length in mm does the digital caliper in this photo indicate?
23.48 mm
